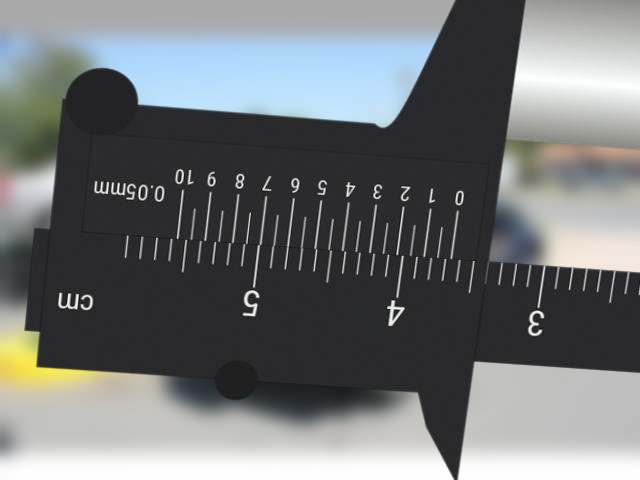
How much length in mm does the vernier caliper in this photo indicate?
36.6 mm
